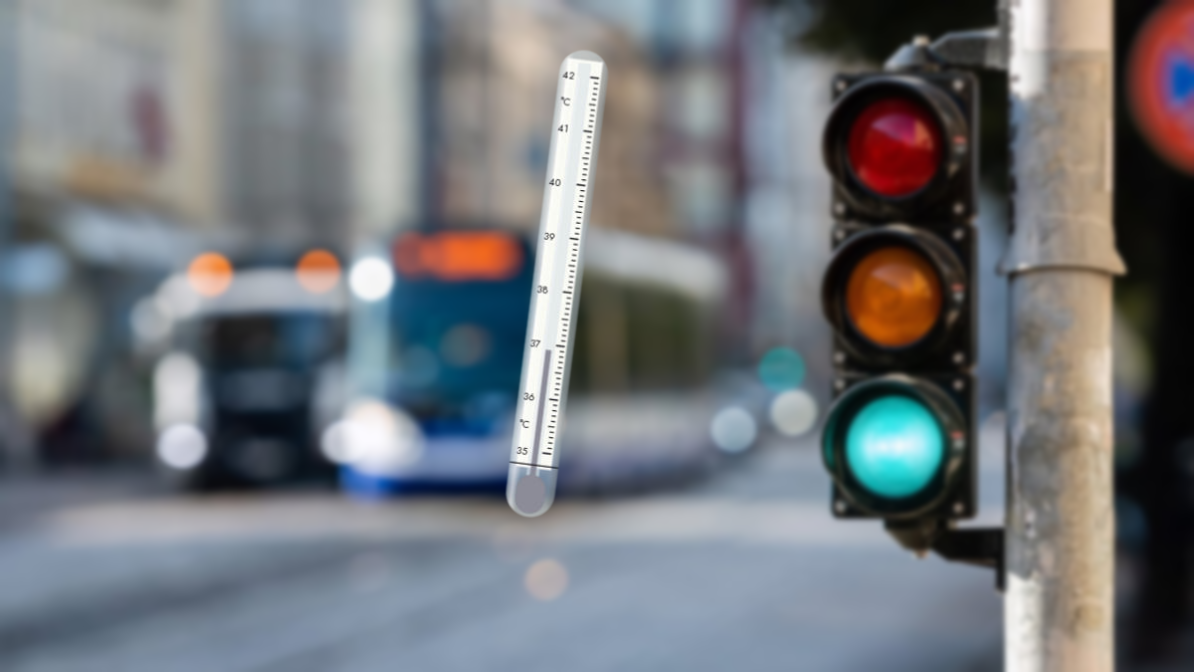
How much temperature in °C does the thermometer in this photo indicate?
36.9 °C
